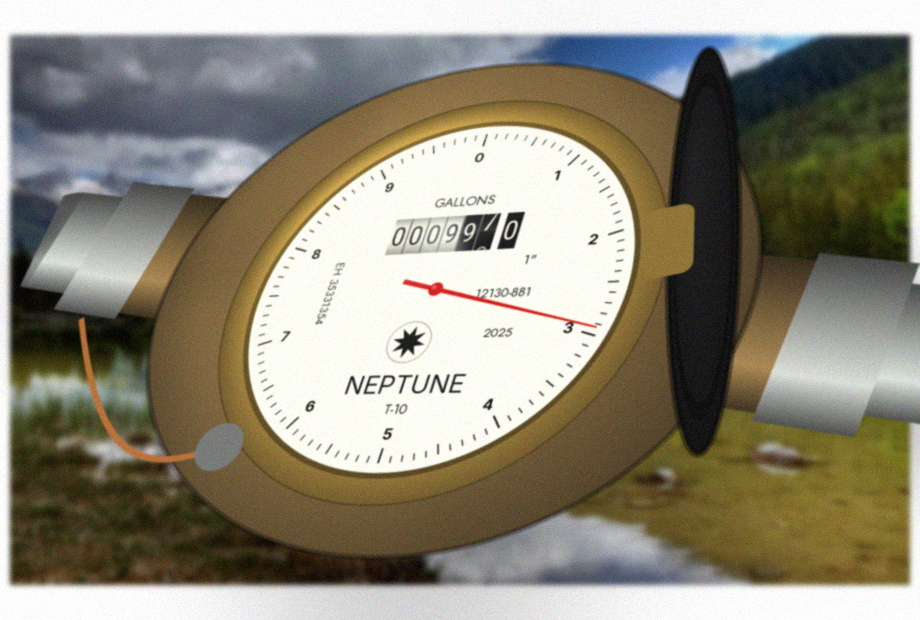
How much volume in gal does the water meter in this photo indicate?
9972.9 gal
